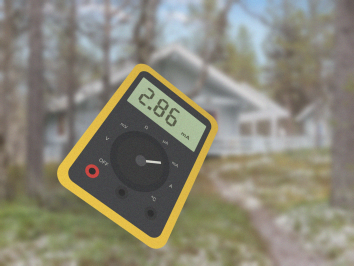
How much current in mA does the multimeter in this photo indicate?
2.86 mA
